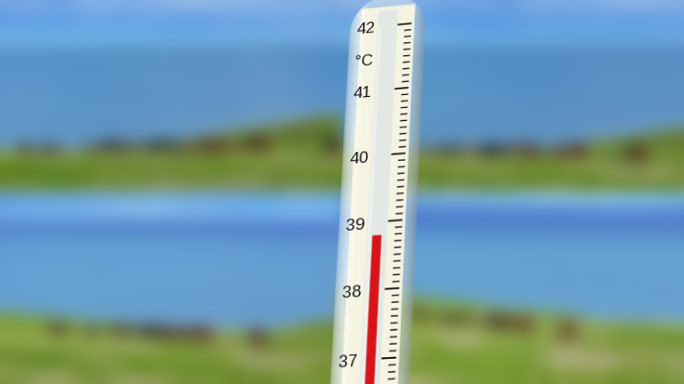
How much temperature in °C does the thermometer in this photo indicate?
38.8 °C
